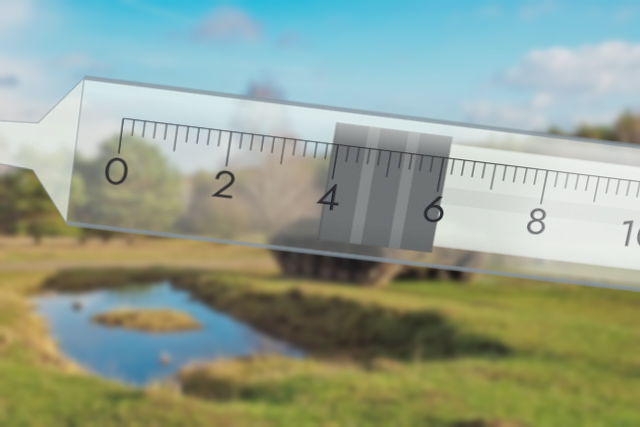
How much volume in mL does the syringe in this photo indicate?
3.9 mL
